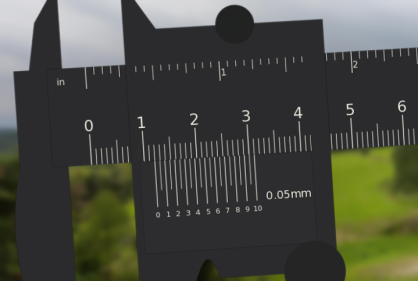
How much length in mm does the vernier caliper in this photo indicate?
12.0 mm
